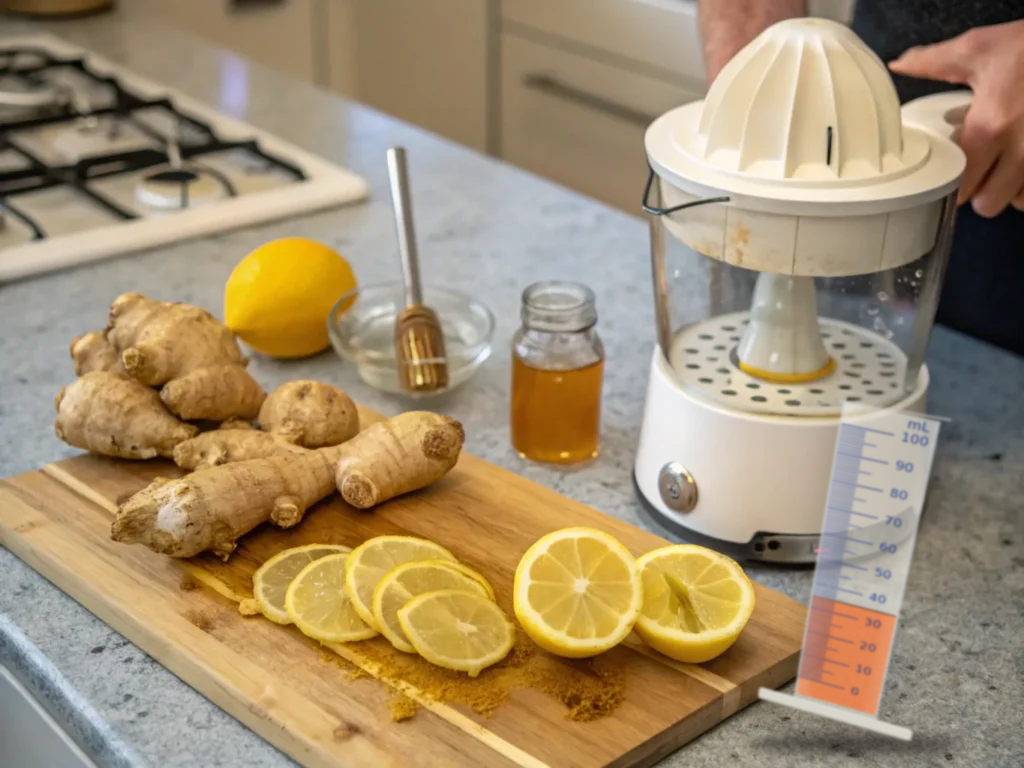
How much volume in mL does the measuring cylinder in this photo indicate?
35 mL
